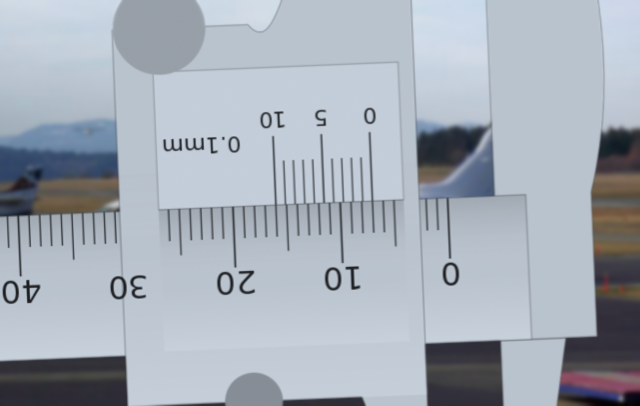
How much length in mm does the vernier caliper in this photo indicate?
7.0 mm
